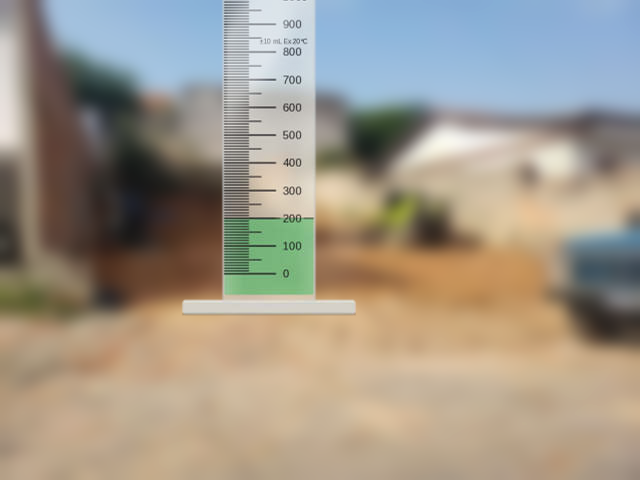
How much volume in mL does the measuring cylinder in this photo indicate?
200 mL
